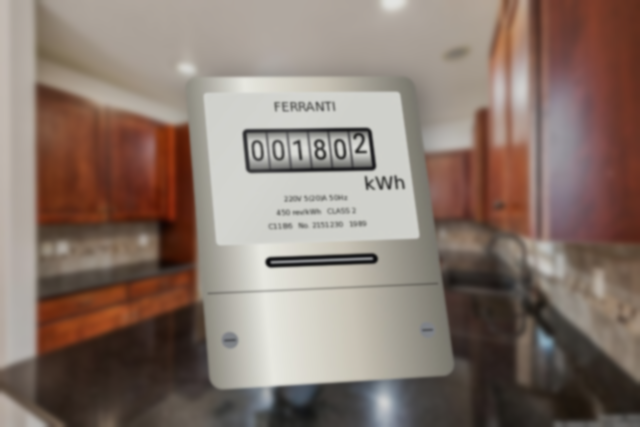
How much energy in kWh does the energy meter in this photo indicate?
1802 kWh
